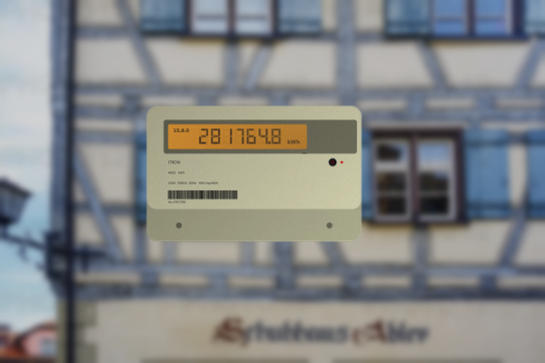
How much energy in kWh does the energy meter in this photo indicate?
281764.8 kWh
